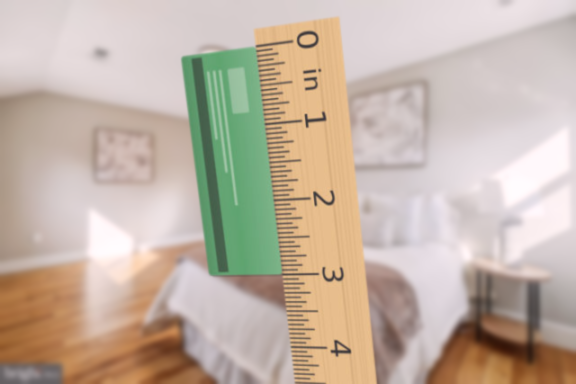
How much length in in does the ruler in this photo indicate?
3 in
